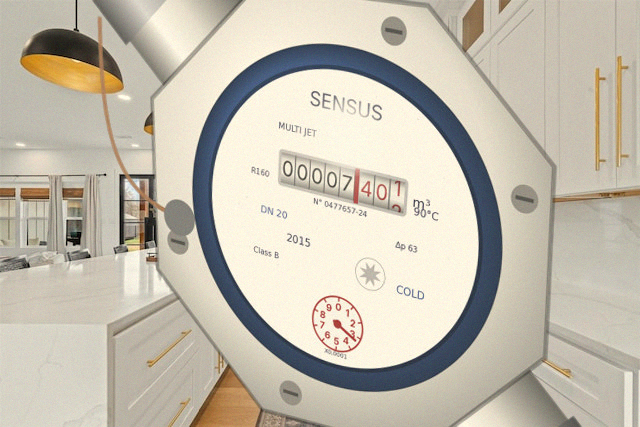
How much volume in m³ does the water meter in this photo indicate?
7.4013 m³
